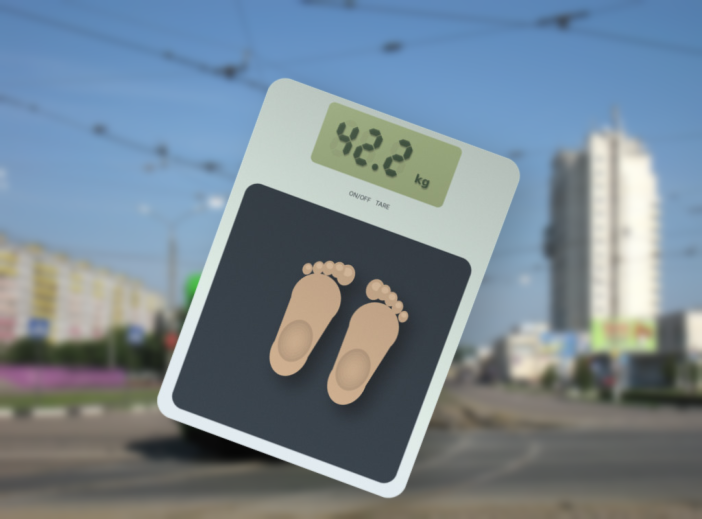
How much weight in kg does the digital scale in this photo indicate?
42.2 kg
